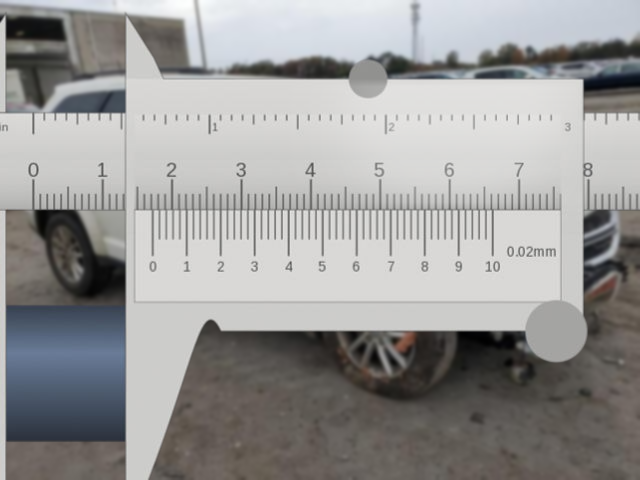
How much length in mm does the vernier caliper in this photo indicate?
17.2 mm
